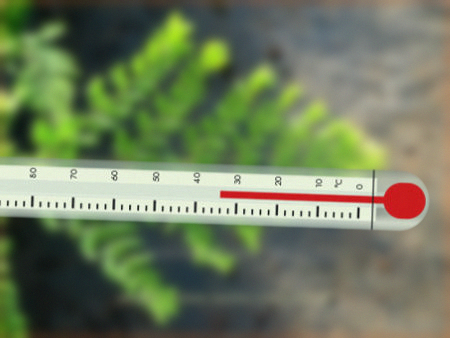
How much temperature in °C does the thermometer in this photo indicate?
34 °C
